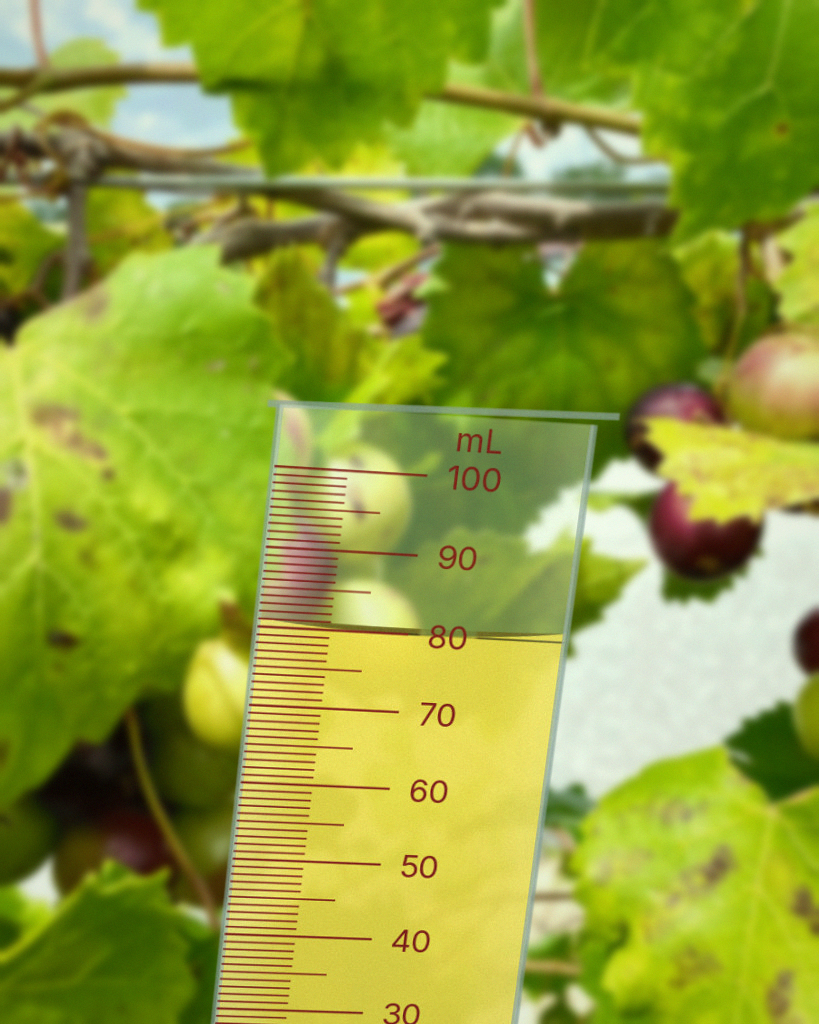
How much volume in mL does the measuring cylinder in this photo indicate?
80 mL
